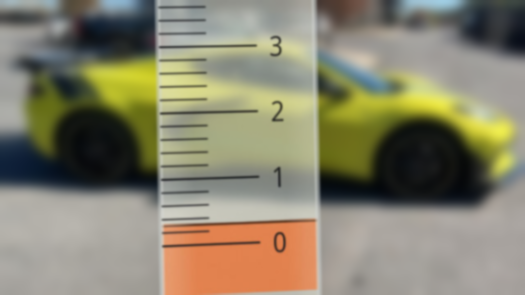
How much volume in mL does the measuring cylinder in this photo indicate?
0.3 mL
